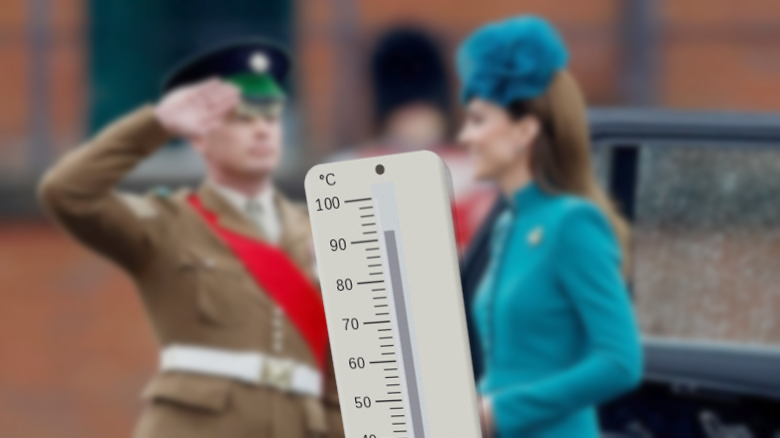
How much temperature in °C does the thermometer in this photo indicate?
92 °C
